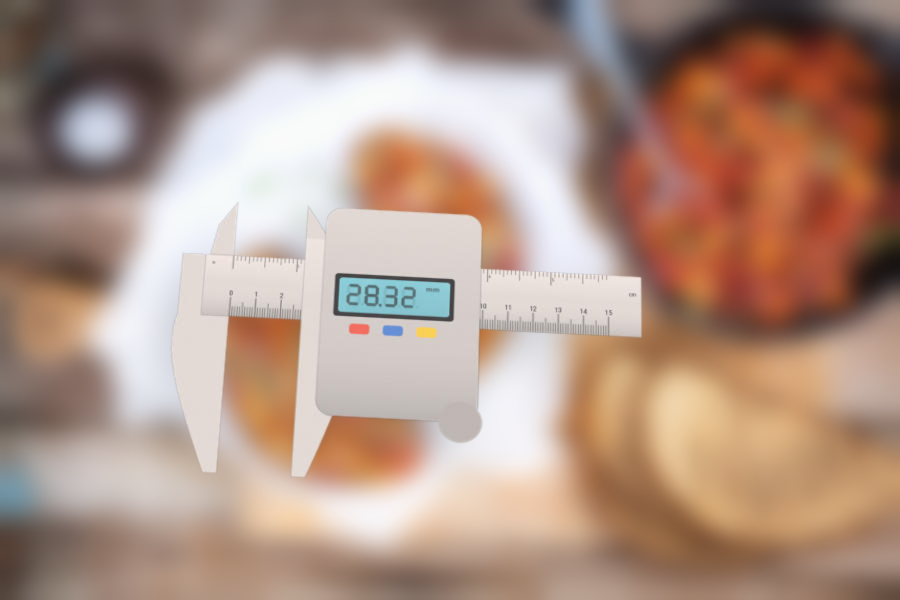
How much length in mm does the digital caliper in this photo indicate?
28.32 mm
